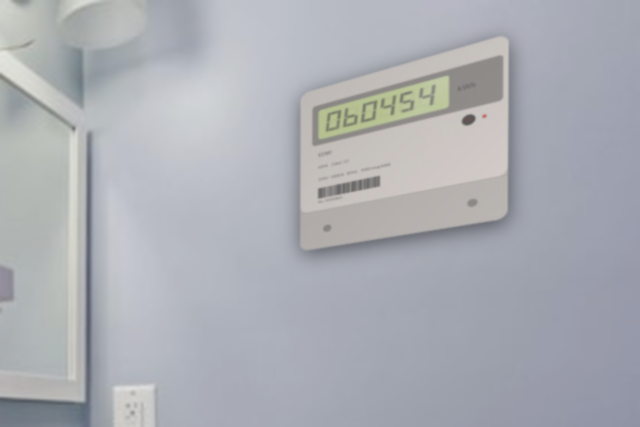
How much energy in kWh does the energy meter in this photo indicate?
60454 kWh
